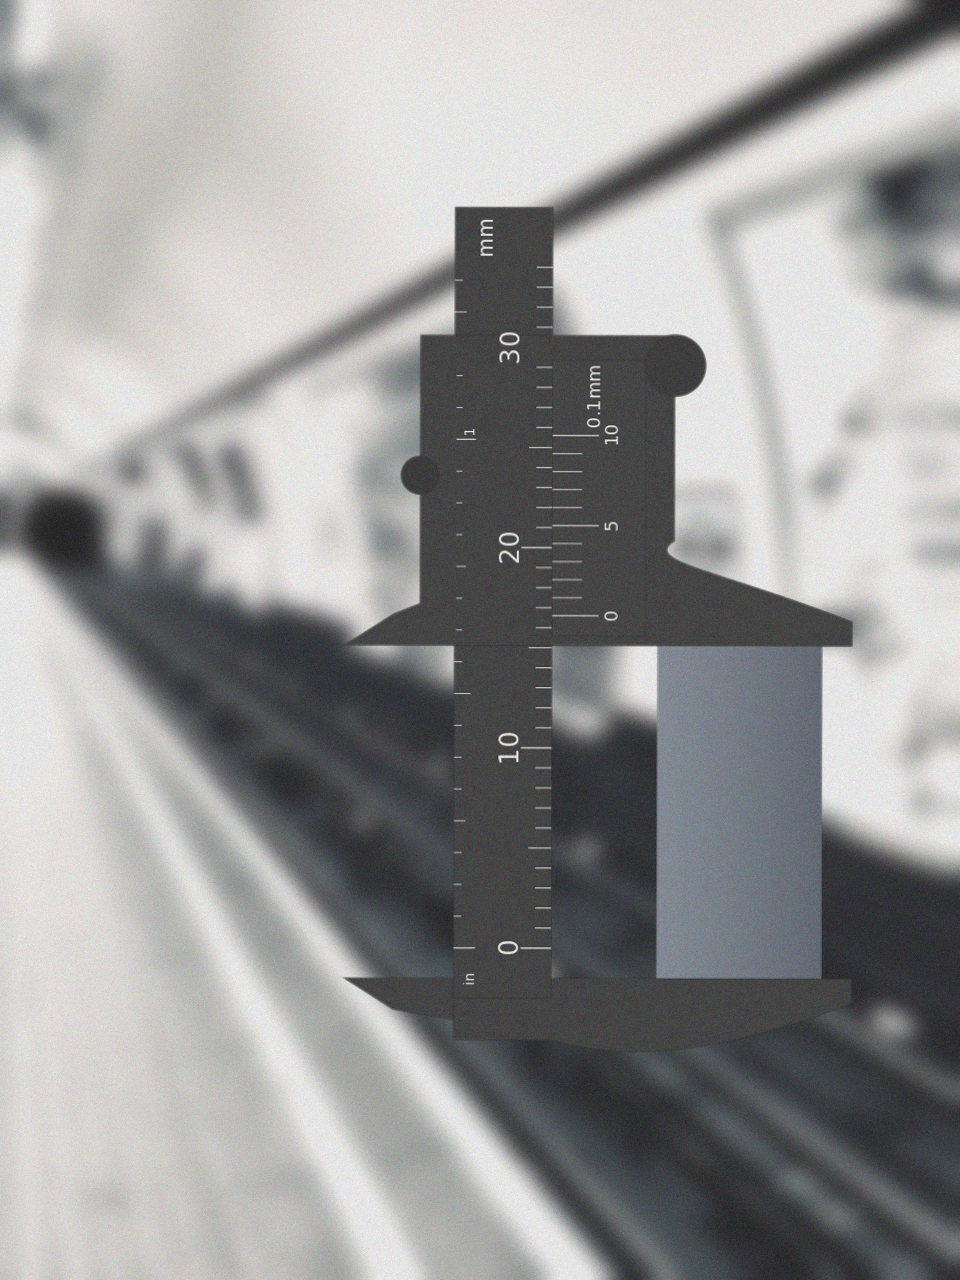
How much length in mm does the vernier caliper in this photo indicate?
16.6 mm
